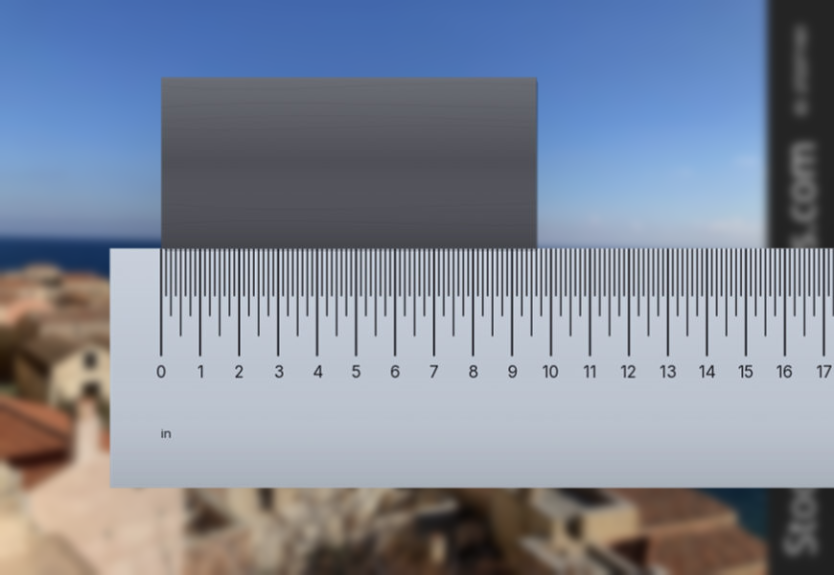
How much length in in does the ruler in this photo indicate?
9.625 in
